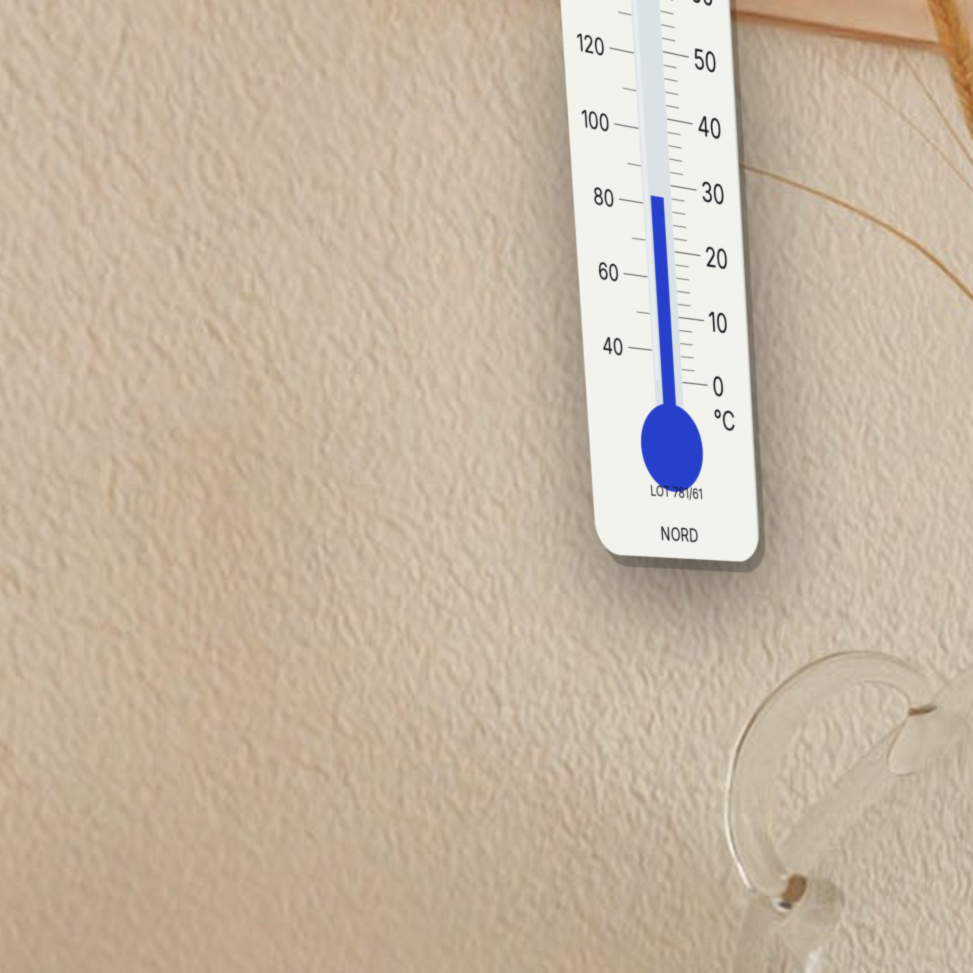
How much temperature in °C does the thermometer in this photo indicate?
28 °C
